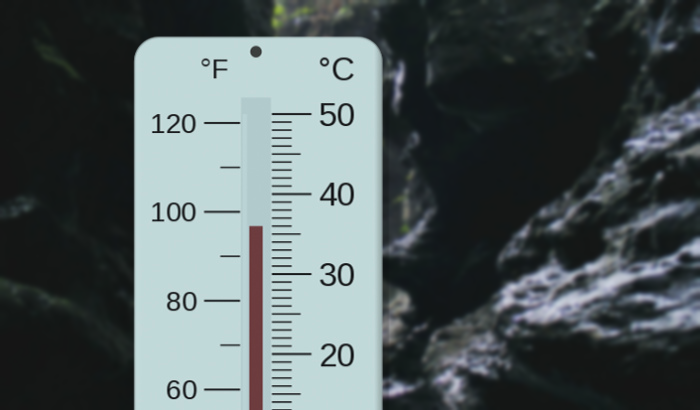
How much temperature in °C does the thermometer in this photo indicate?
36 °C
